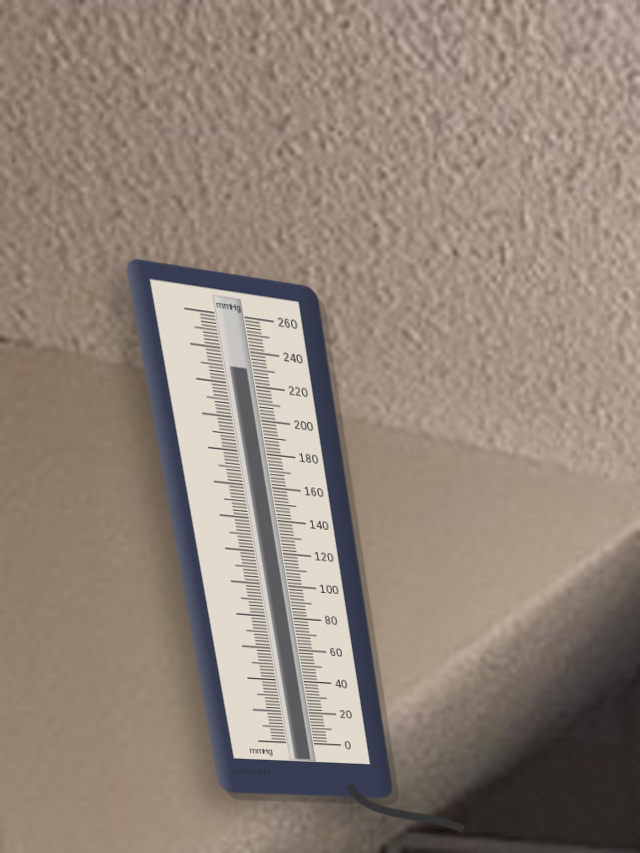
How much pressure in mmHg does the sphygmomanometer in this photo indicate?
230 mmHg
